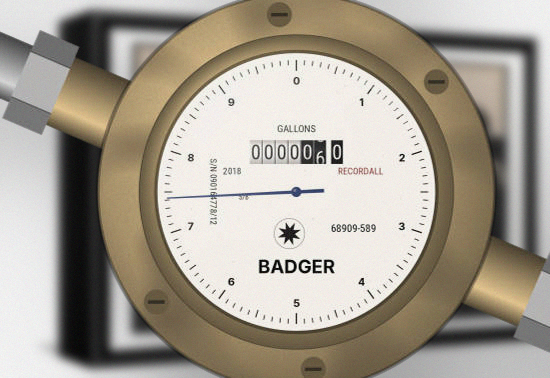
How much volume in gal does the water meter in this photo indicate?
57.4 gal
